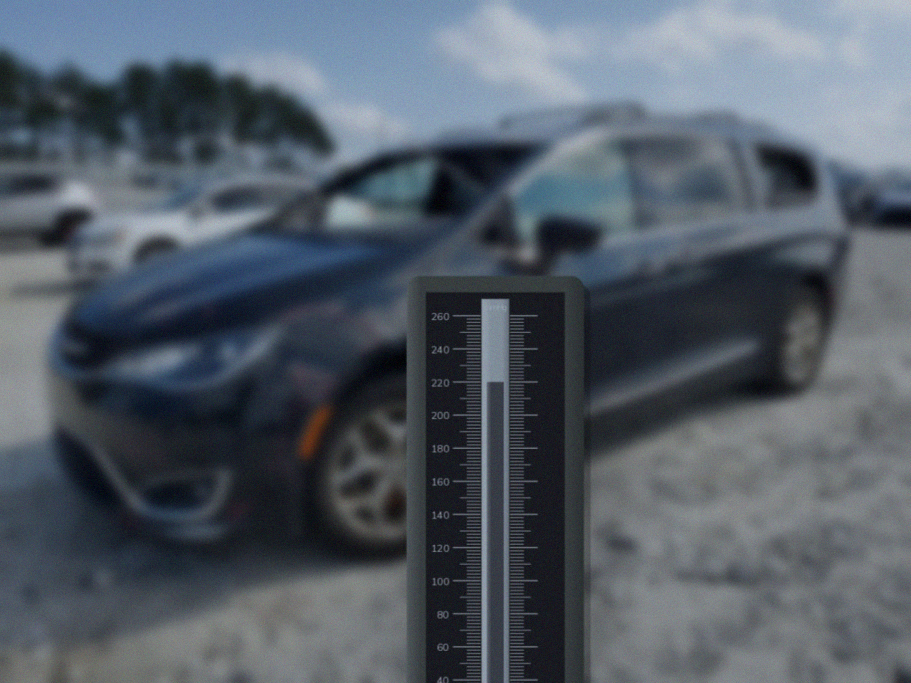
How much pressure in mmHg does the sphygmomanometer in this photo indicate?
220 mmHg
